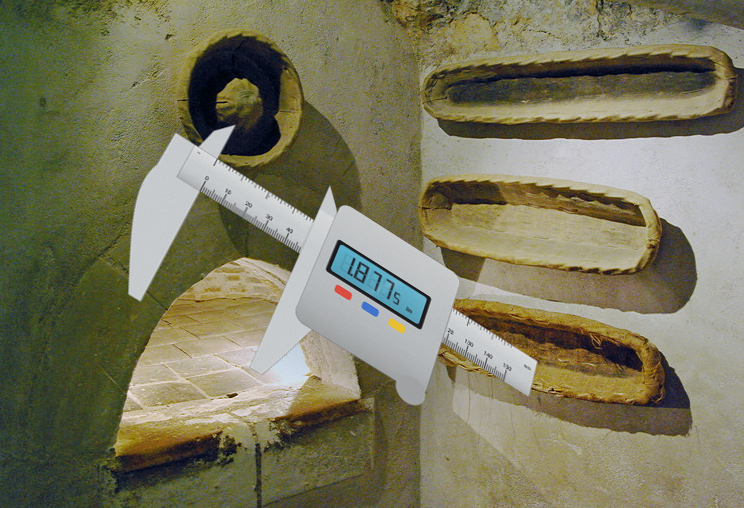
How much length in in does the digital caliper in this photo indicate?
1.8775 in
